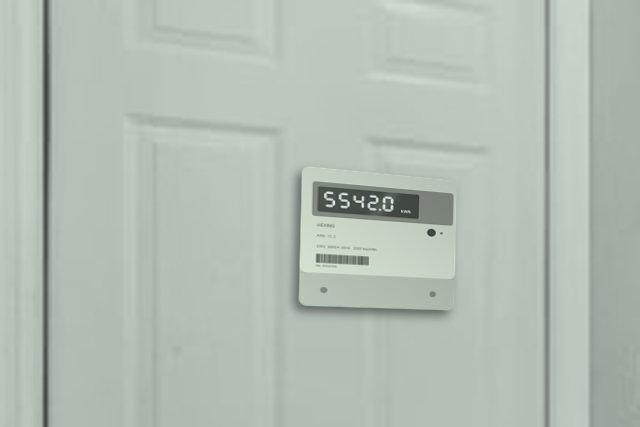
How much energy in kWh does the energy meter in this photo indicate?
5542.0 kWh
